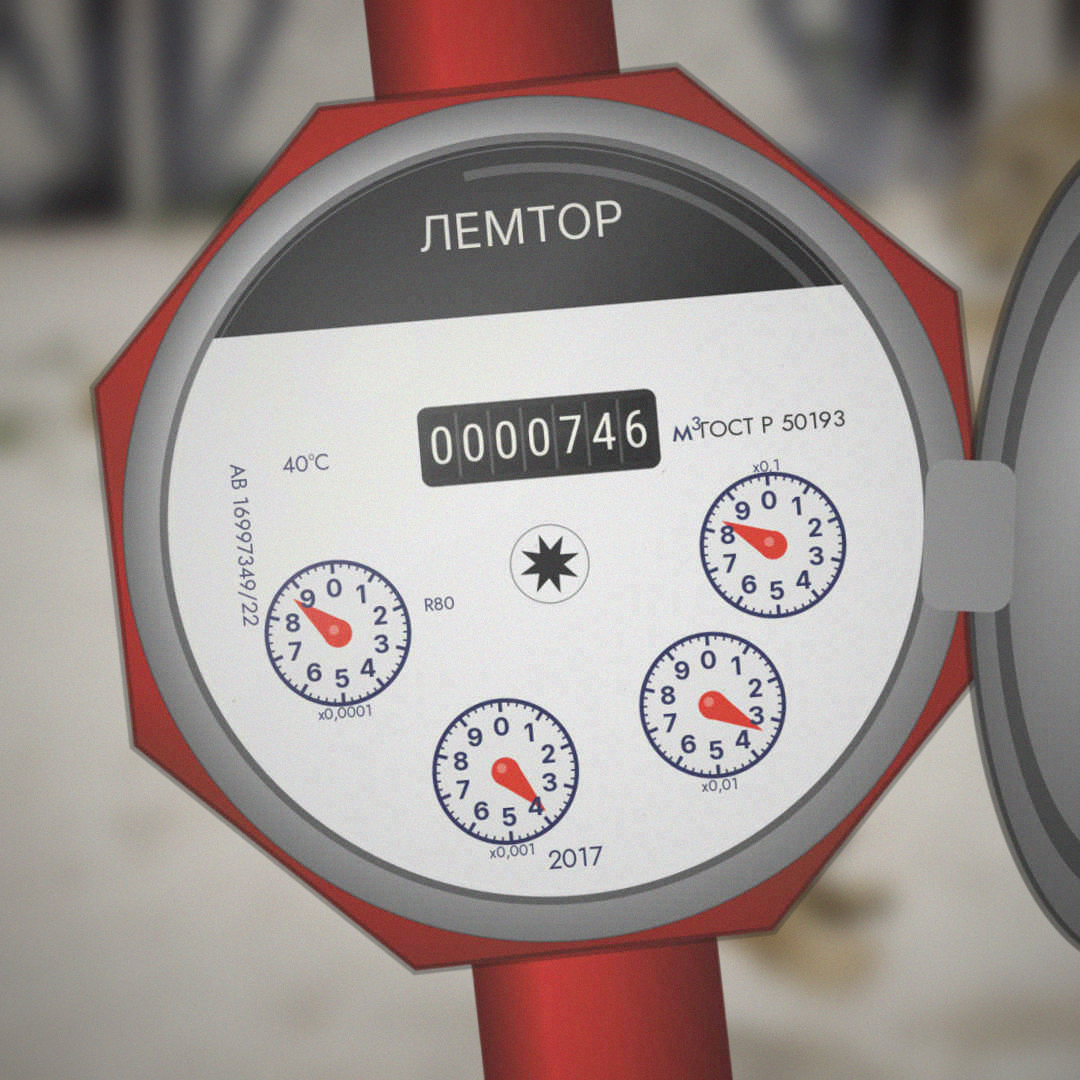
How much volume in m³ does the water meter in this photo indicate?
746.8338 m³
